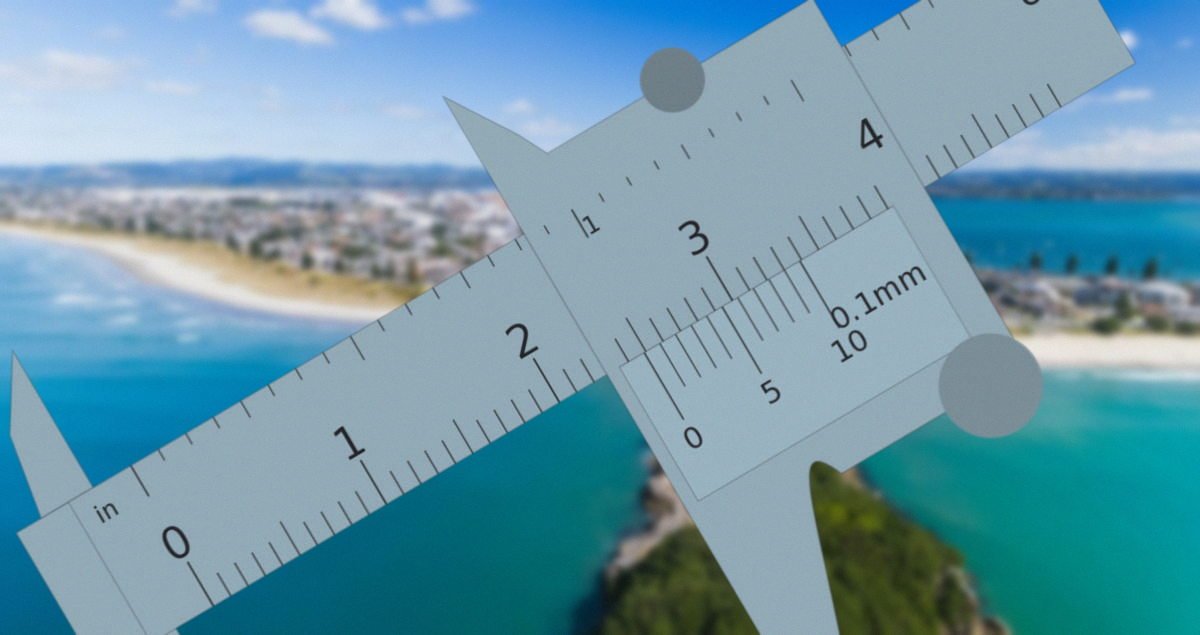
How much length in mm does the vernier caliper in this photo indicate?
24.9 mm
